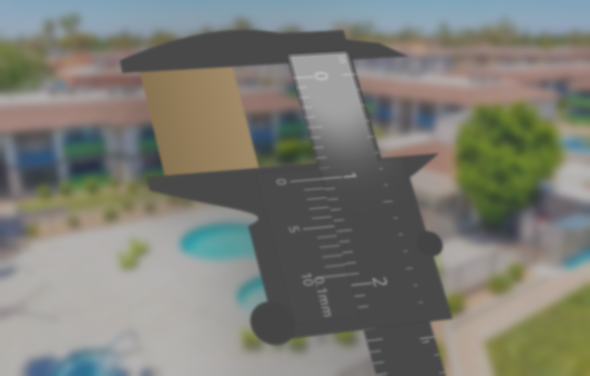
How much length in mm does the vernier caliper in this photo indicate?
10.0 mm
